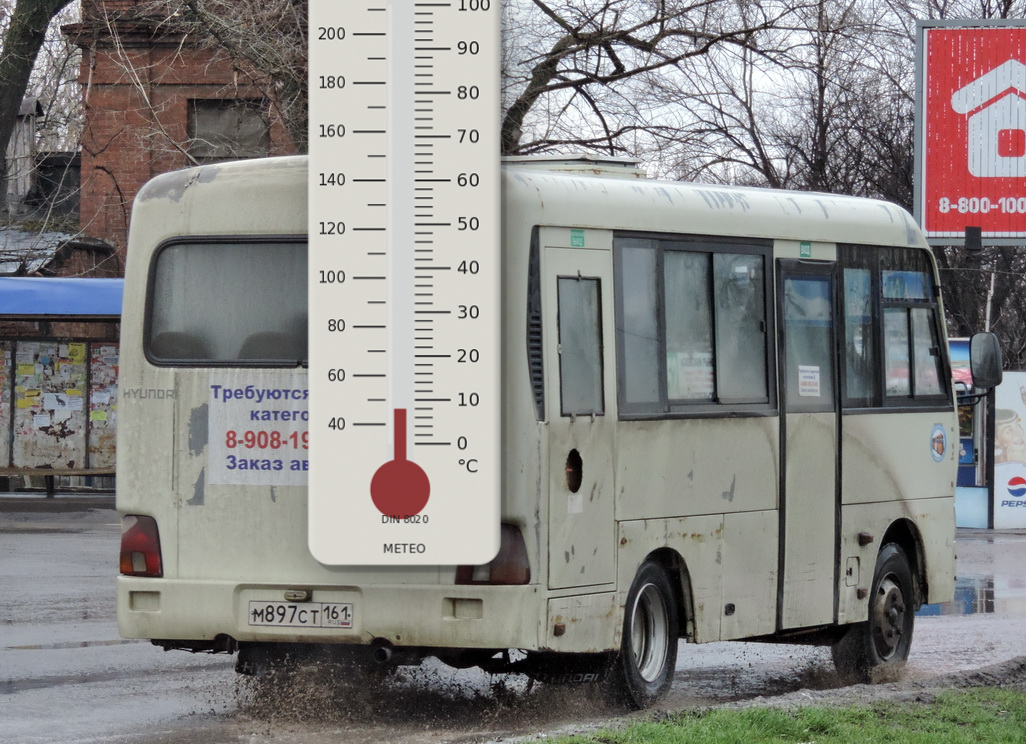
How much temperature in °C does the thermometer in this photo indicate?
8 °C
